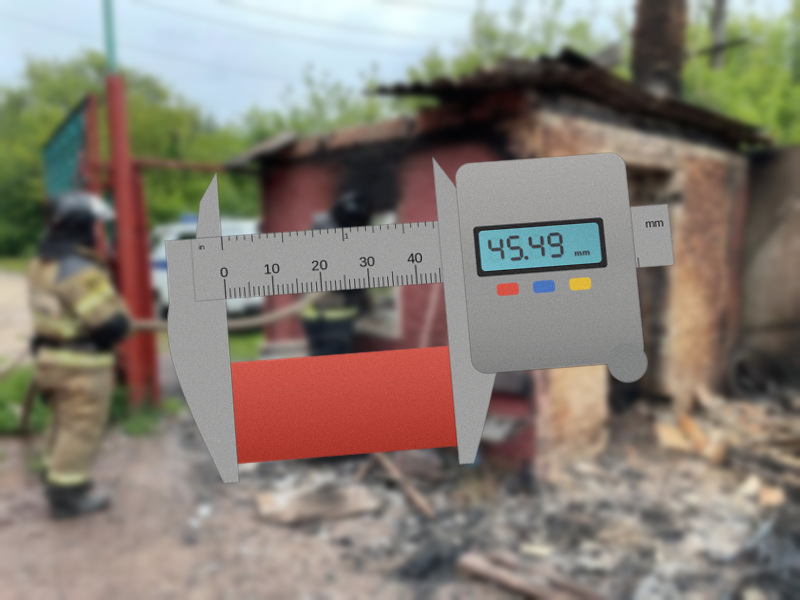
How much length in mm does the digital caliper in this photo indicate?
45.49 mm
